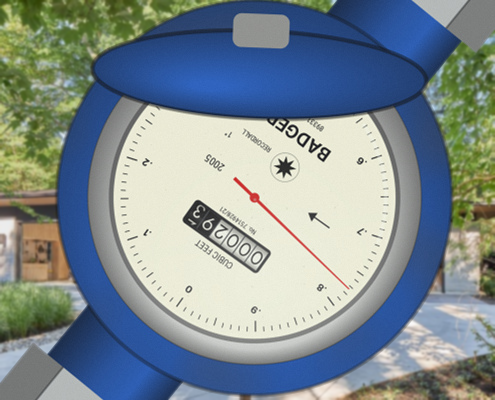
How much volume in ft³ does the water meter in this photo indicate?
292.77 ft³
